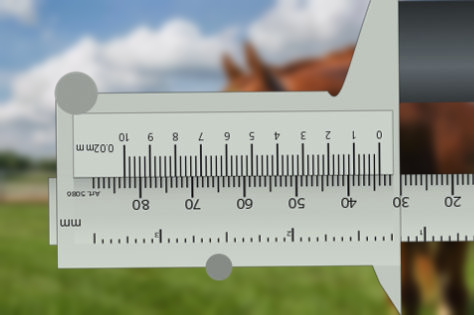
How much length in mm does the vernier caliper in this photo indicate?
34.0 mm
